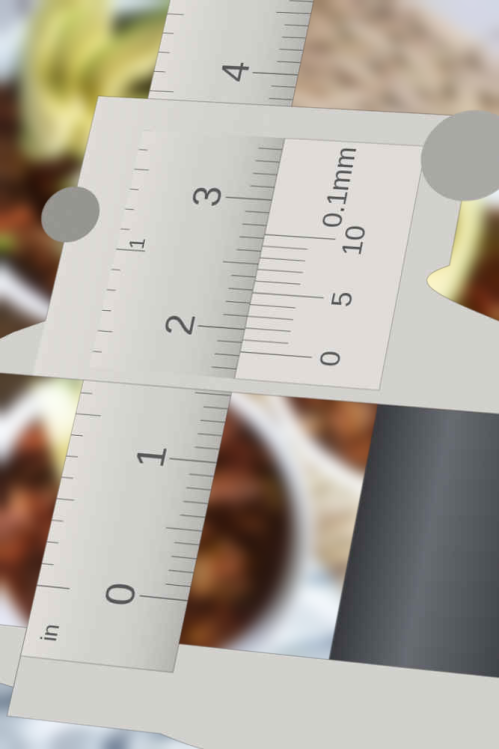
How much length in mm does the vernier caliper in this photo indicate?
18.3 mm
